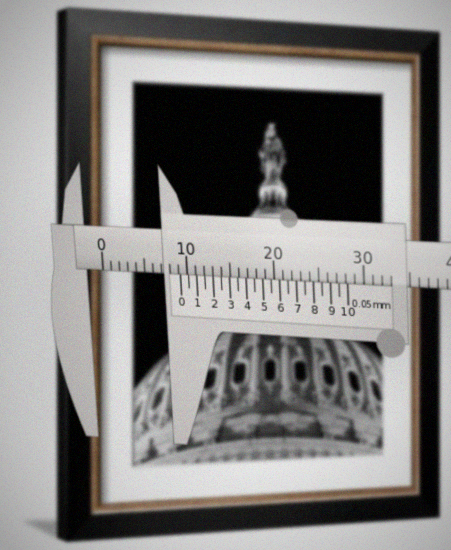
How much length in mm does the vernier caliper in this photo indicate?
9.2 mm
